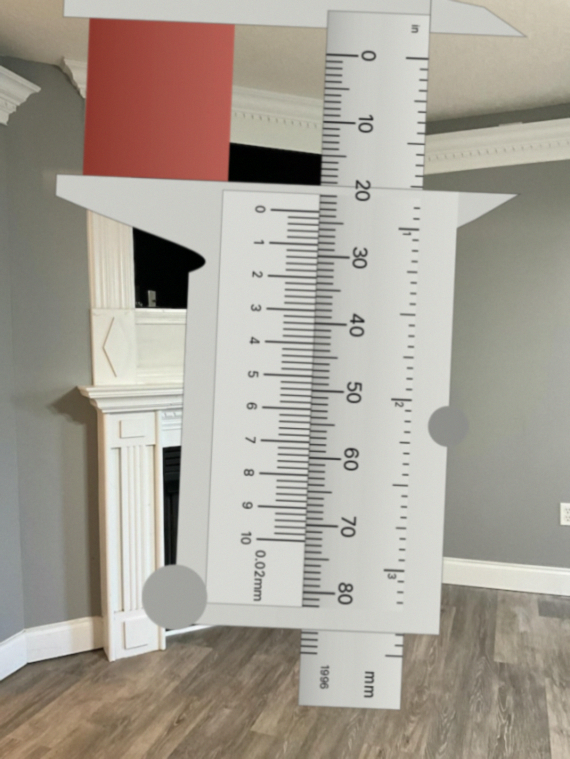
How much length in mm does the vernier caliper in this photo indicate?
23.4 mm
